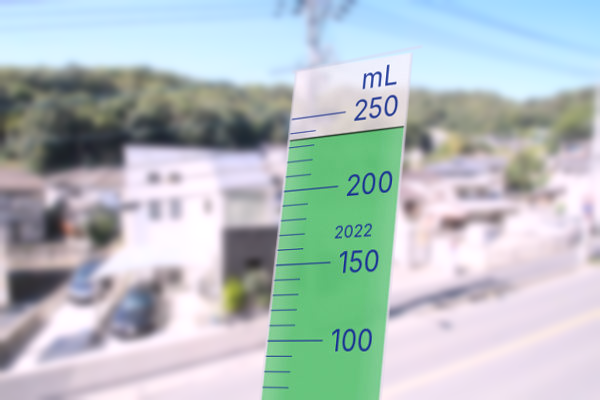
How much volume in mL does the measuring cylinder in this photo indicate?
235 mL
